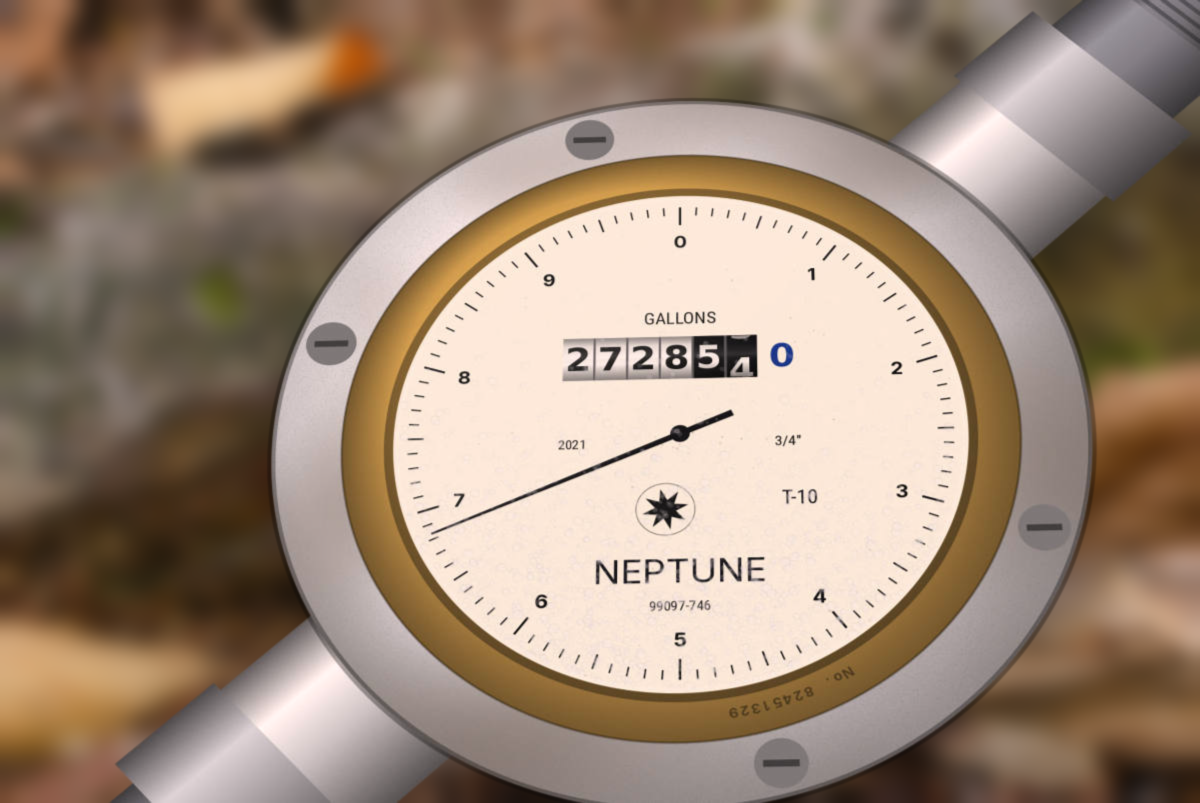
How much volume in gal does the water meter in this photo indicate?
2728536.8 gal
